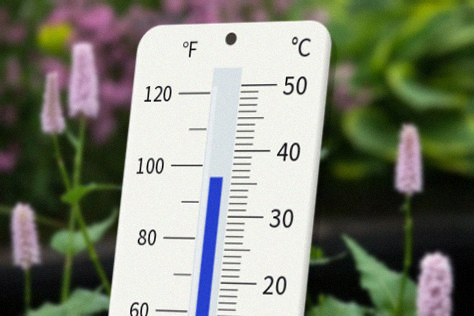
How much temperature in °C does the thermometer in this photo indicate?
36 °C
